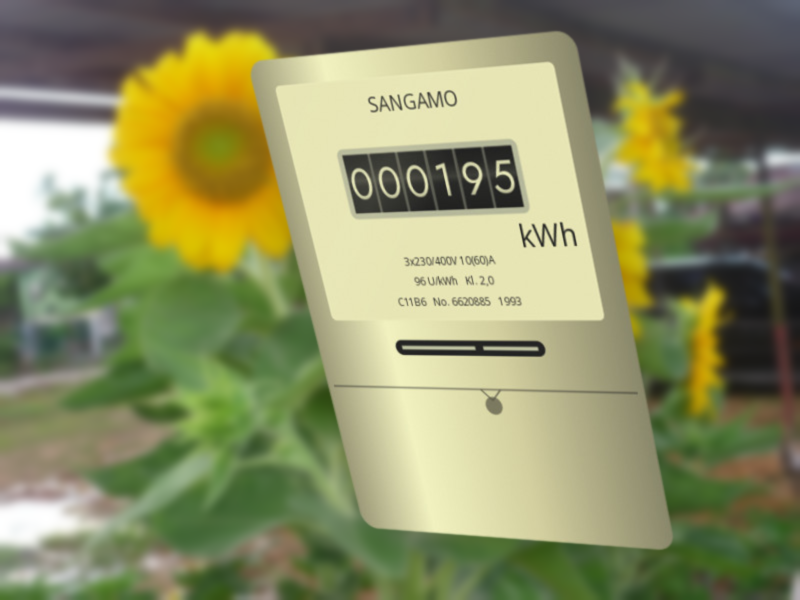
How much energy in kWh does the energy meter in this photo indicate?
195 kWh
